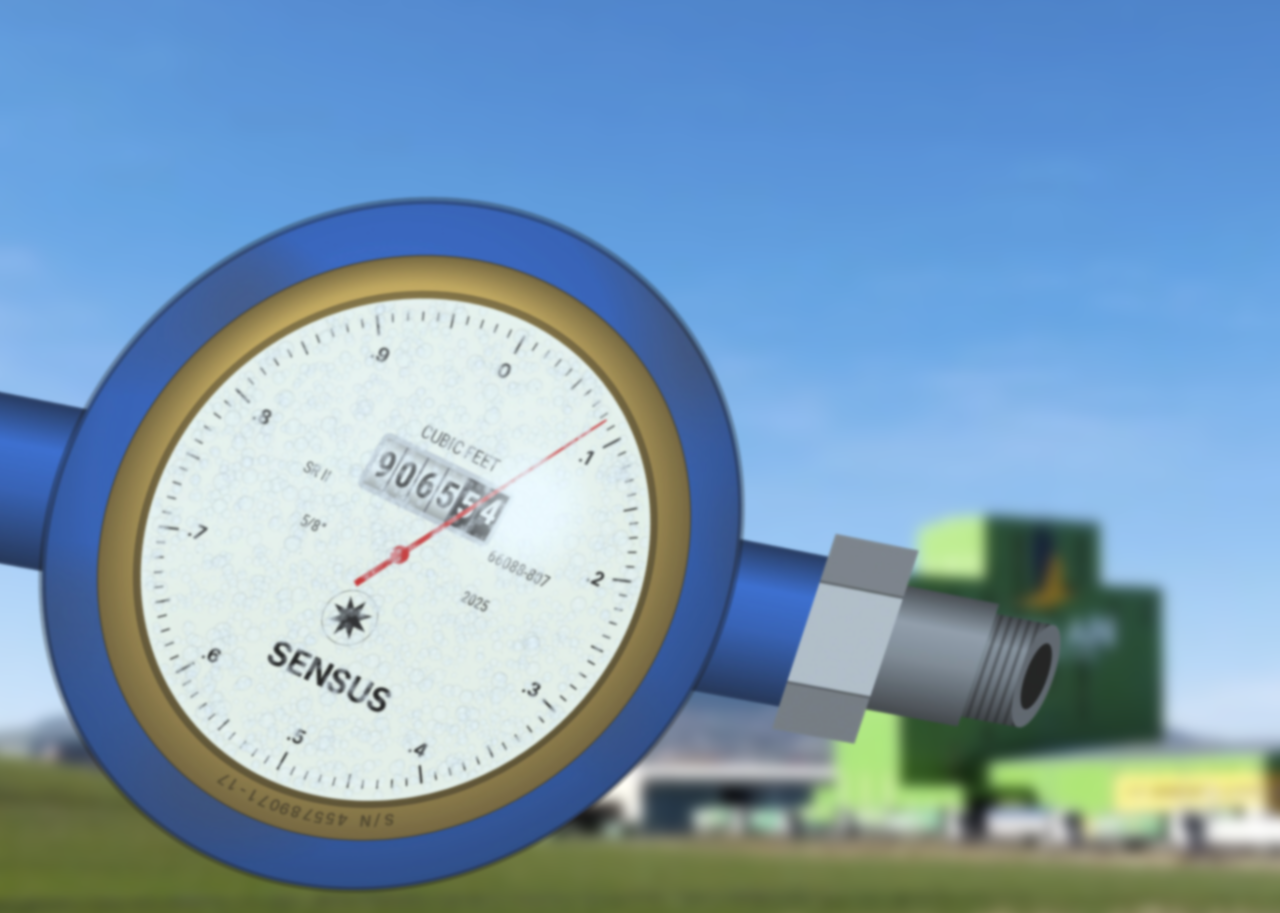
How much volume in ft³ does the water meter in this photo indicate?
906554.08 ft³
